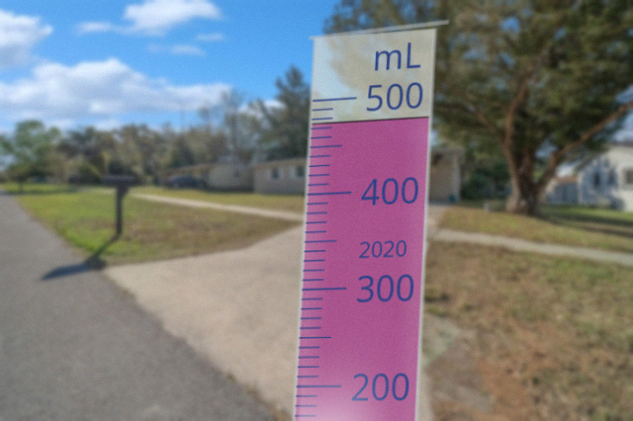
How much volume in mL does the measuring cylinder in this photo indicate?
475 mL
